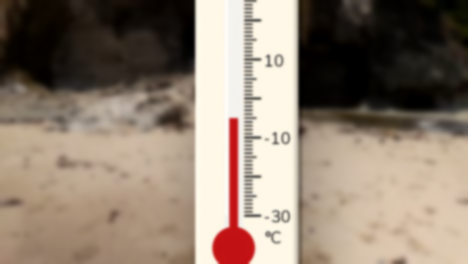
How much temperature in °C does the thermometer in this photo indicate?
-5 °C
